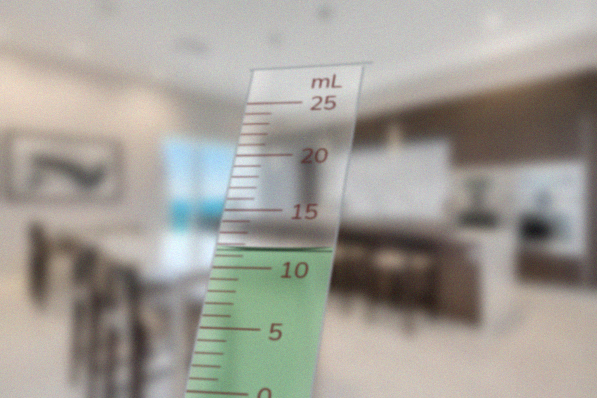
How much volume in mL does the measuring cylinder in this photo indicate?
11.5 mL
